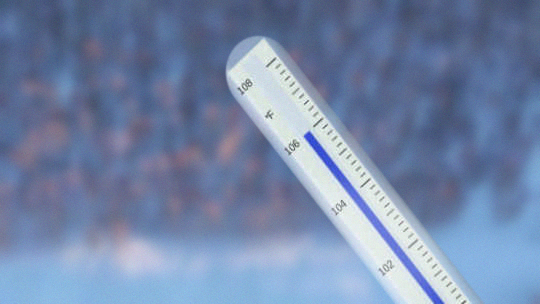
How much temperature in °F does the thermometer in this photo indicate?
106 °F
